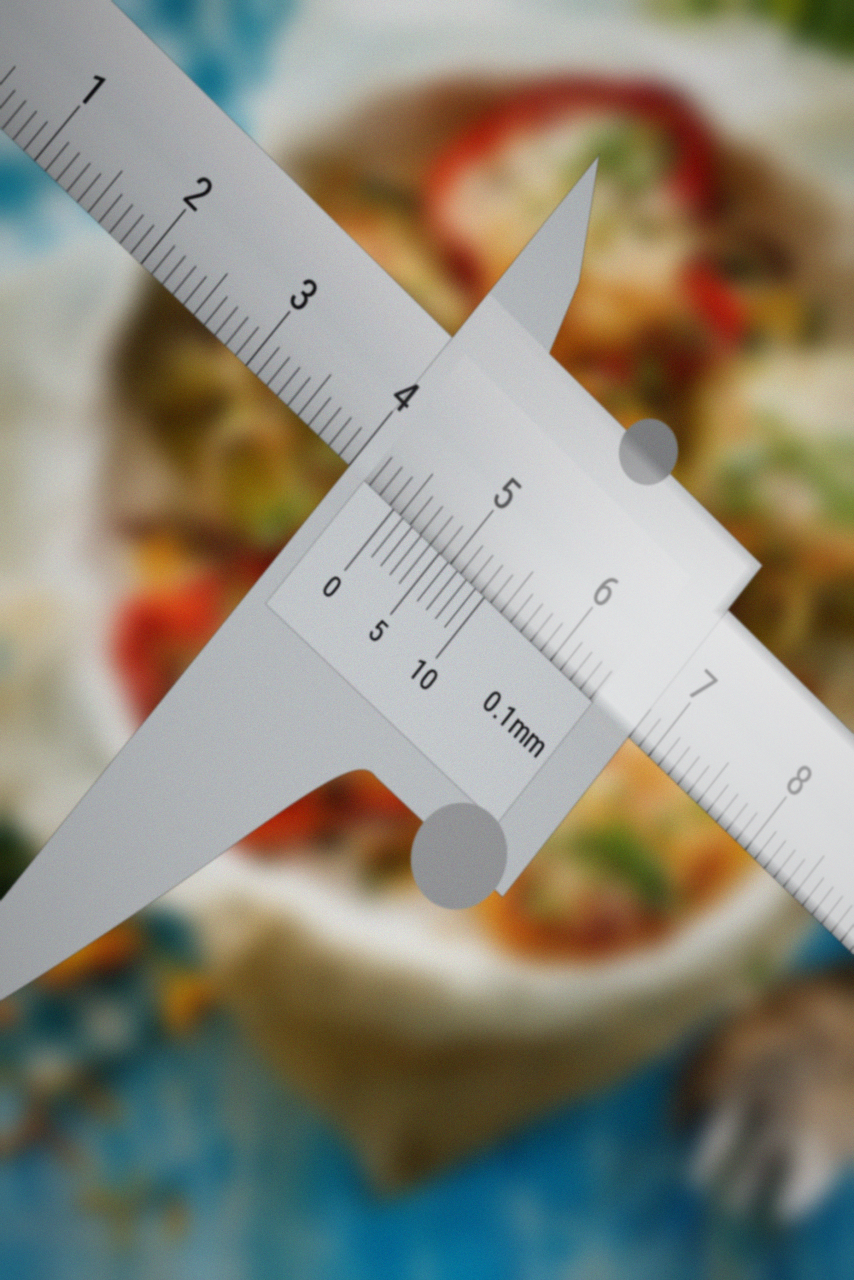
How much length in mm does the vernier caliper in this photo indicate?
44.4 mm
